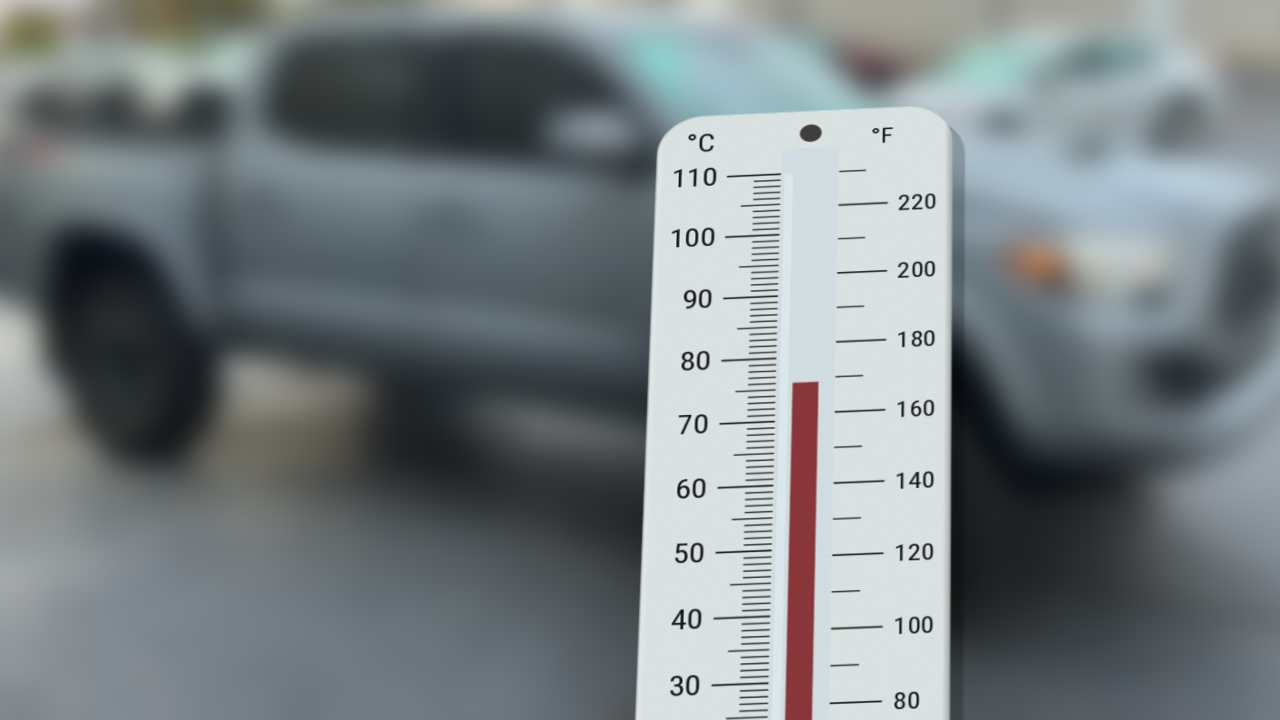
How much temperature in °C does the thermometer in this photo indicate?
76 °C
